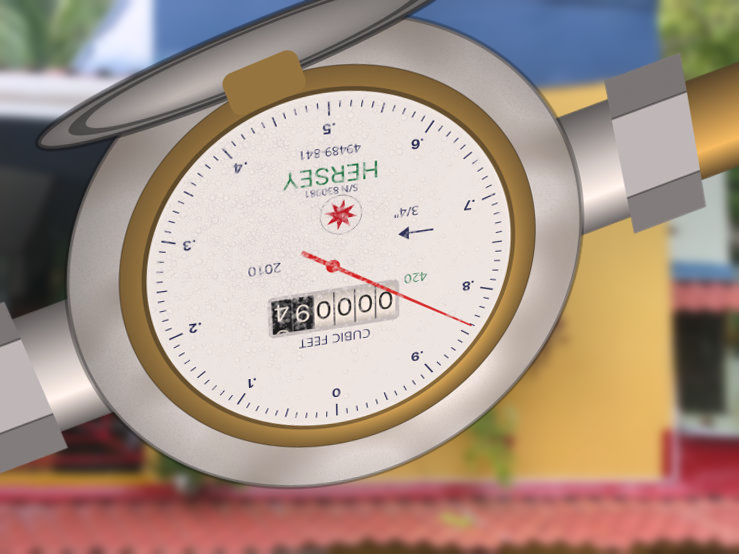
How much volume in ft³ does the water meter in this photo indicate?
93.84 ft³
